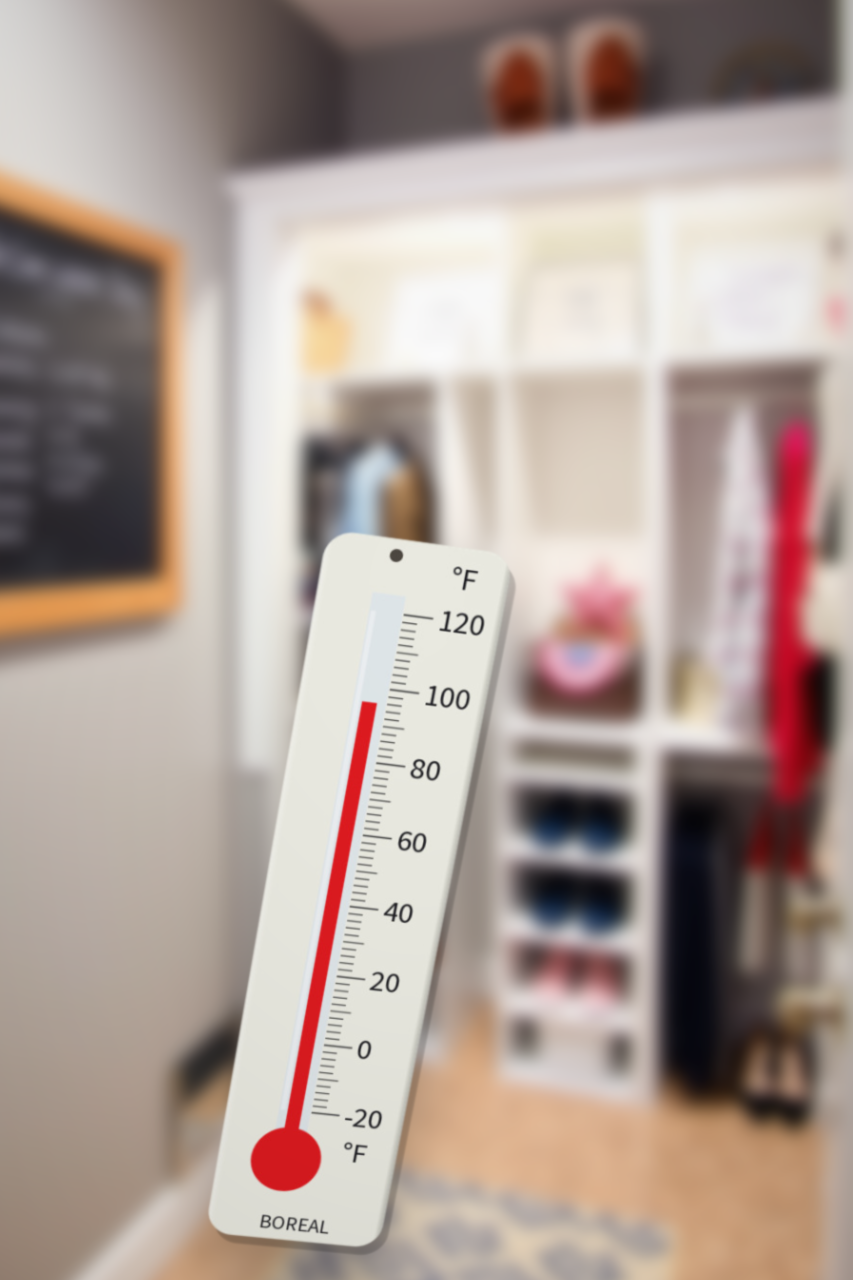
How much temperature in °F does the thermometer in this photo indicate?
96 °F
